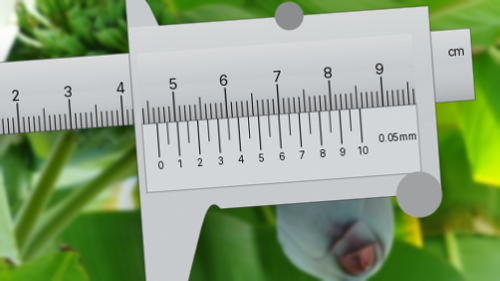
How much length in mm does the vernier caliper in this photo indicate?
46.5 mm
